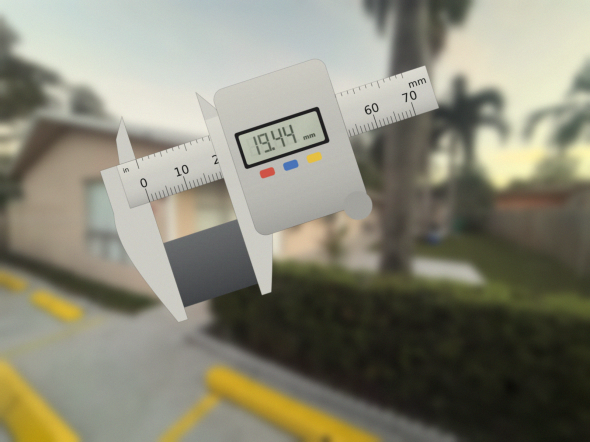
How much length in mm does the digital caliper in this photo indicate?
19.44 mm
